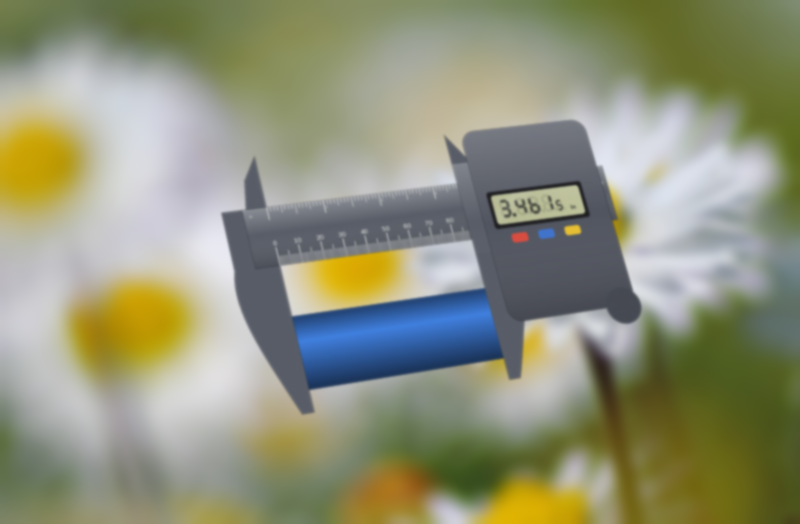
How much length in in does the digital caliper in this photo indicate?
3.4615 in
